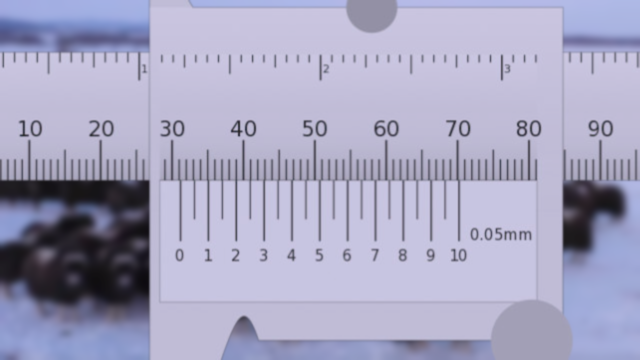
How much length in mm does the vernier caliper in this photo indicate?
31.2 mm
